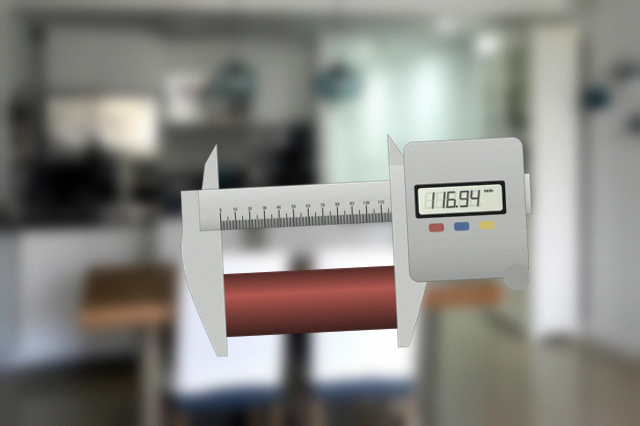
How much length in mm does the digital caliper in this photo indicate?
116.94 mm
